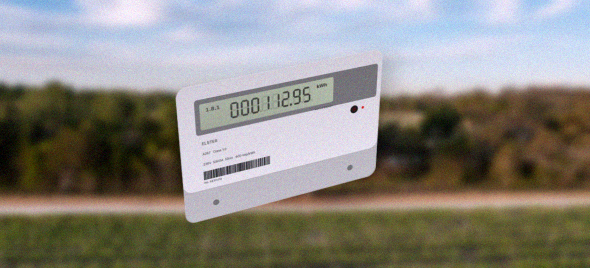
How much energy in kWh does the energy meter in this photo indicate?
112.95 kWh
